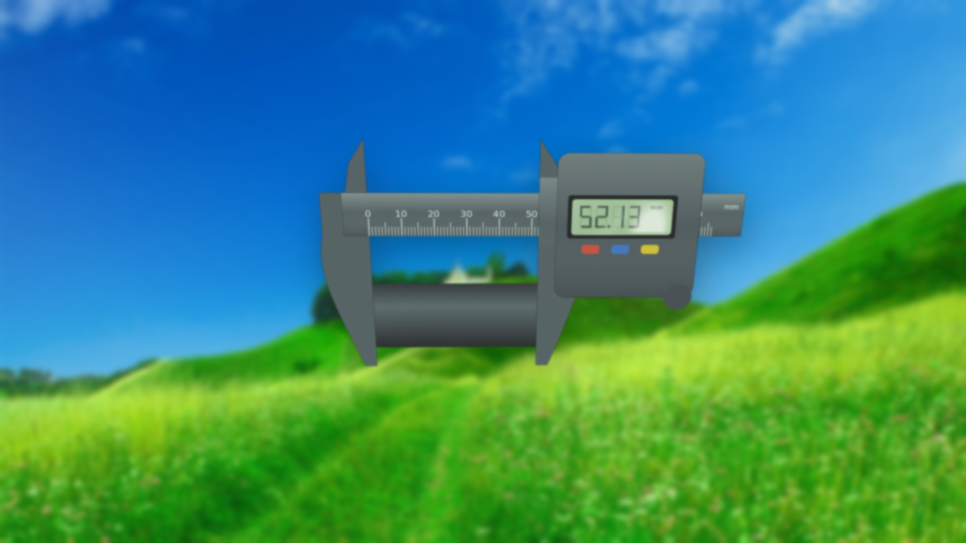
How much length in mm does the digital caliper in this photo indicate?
52.13 mm
